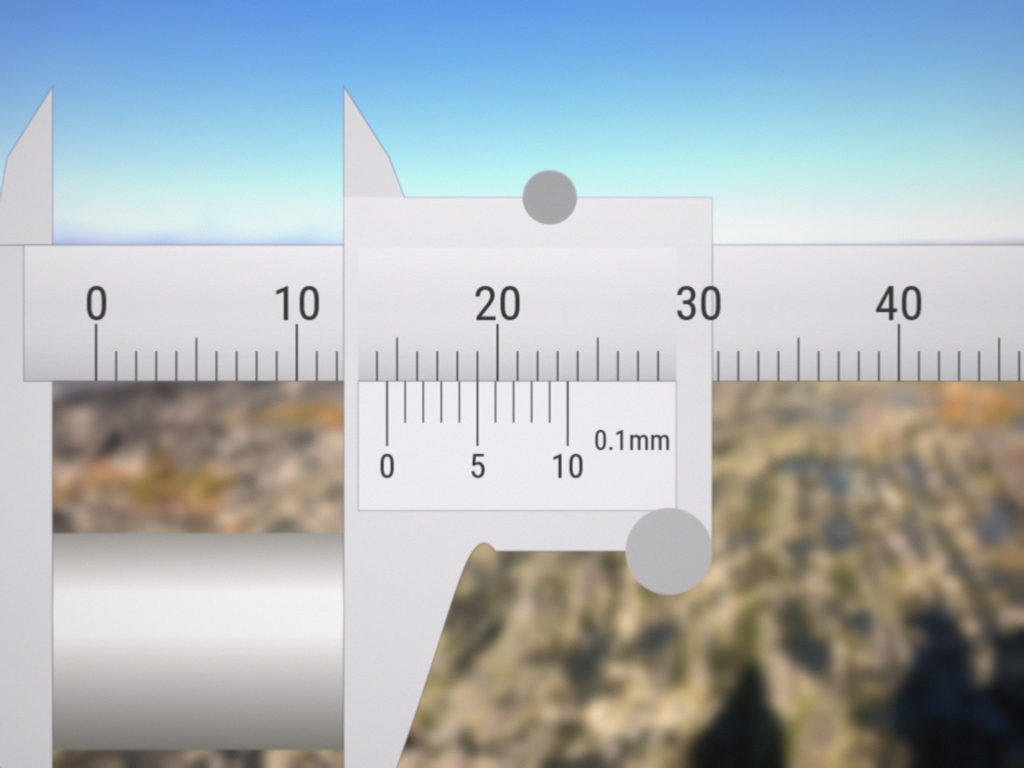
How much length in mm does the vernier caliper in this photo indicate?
14.5 mm
